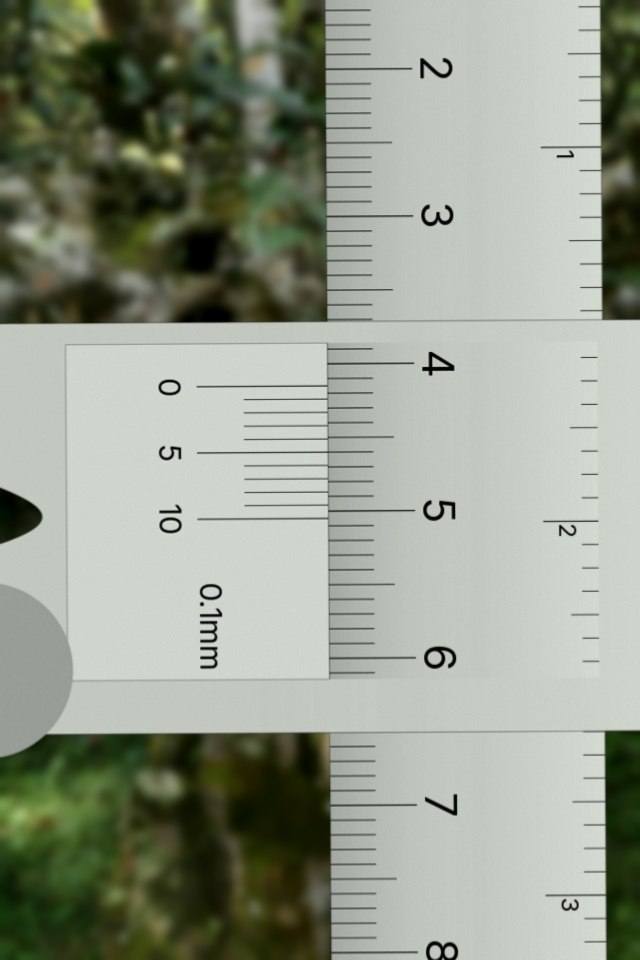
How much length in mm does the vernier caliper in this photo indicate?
41.5 mm
